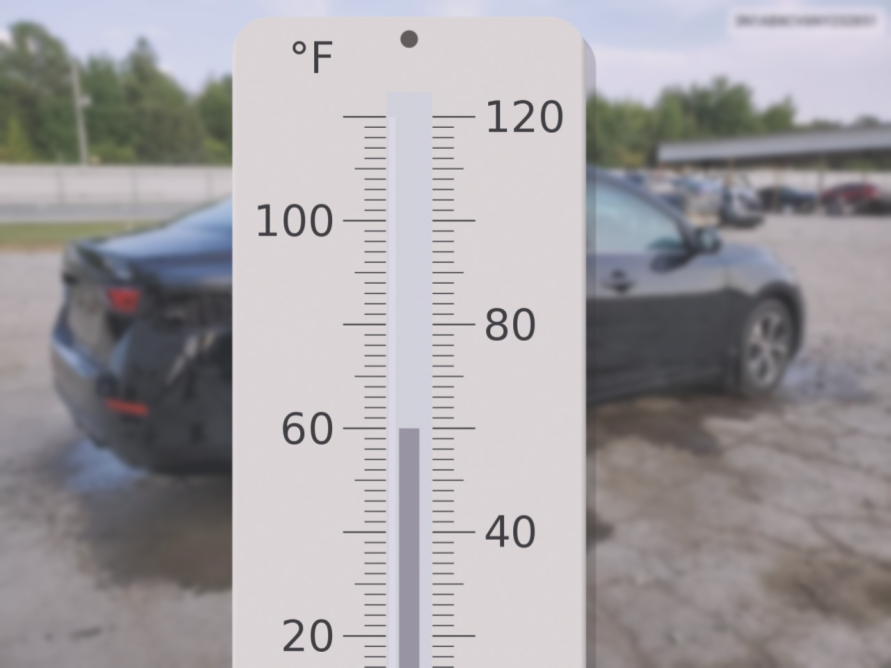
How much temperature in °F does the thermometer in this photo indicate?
60 °F
